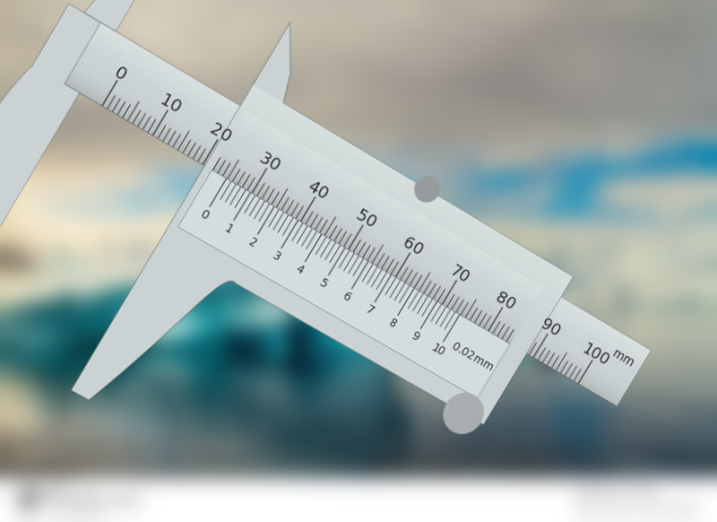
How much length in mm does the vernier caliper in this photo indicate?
24.8 mm
